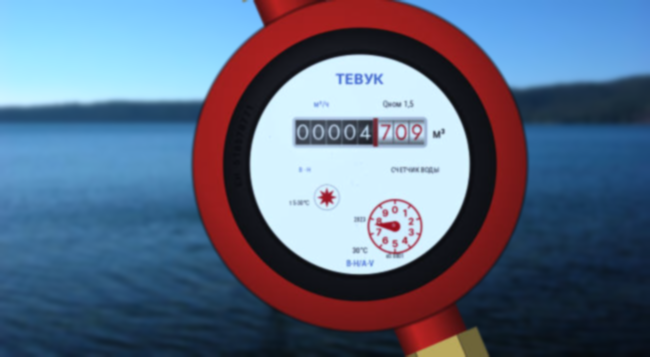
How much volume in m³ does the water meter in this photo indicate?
4.7097 m³
